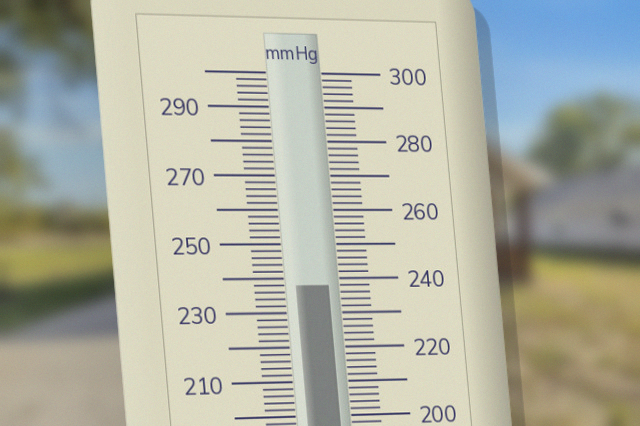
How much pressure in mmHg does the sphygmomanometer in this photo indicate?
238 mmHg
